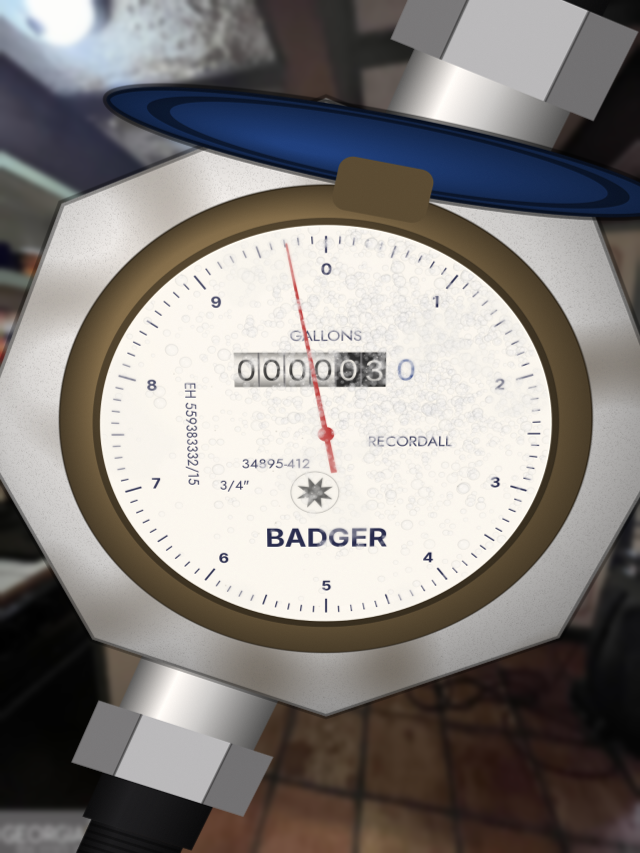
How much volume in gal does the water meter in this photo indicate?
29.7 gal
